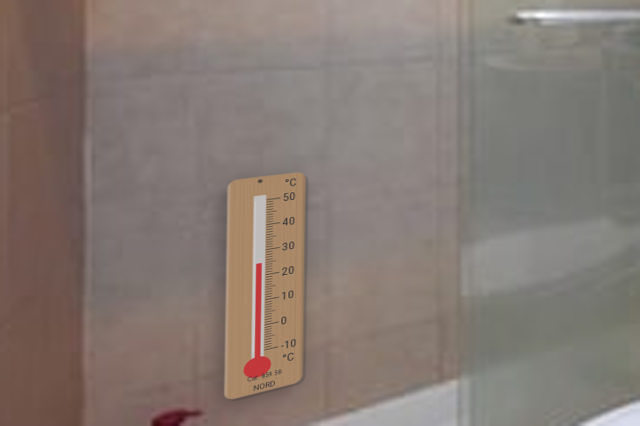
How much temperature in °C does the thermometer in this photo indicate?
25 °C
